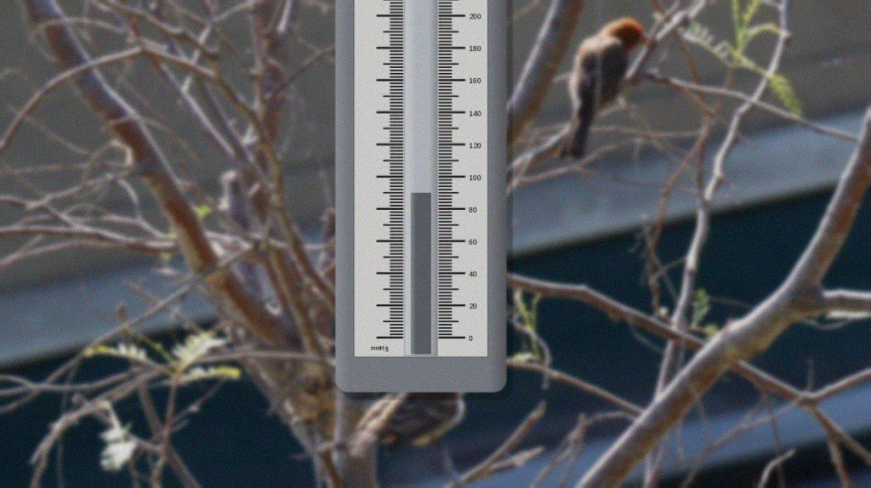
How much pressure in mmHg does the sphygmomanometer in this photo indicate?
90 mmHg
